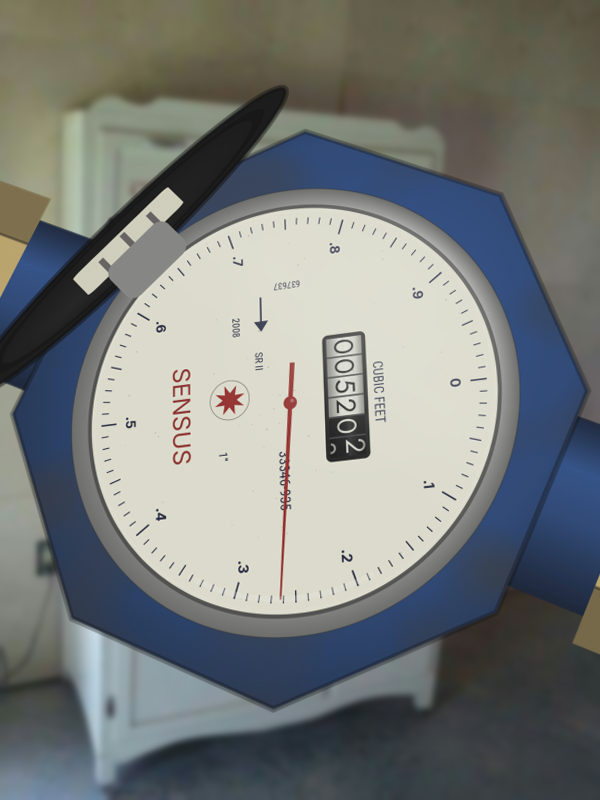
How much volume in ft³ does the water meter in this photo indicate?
5202.26 ft³
